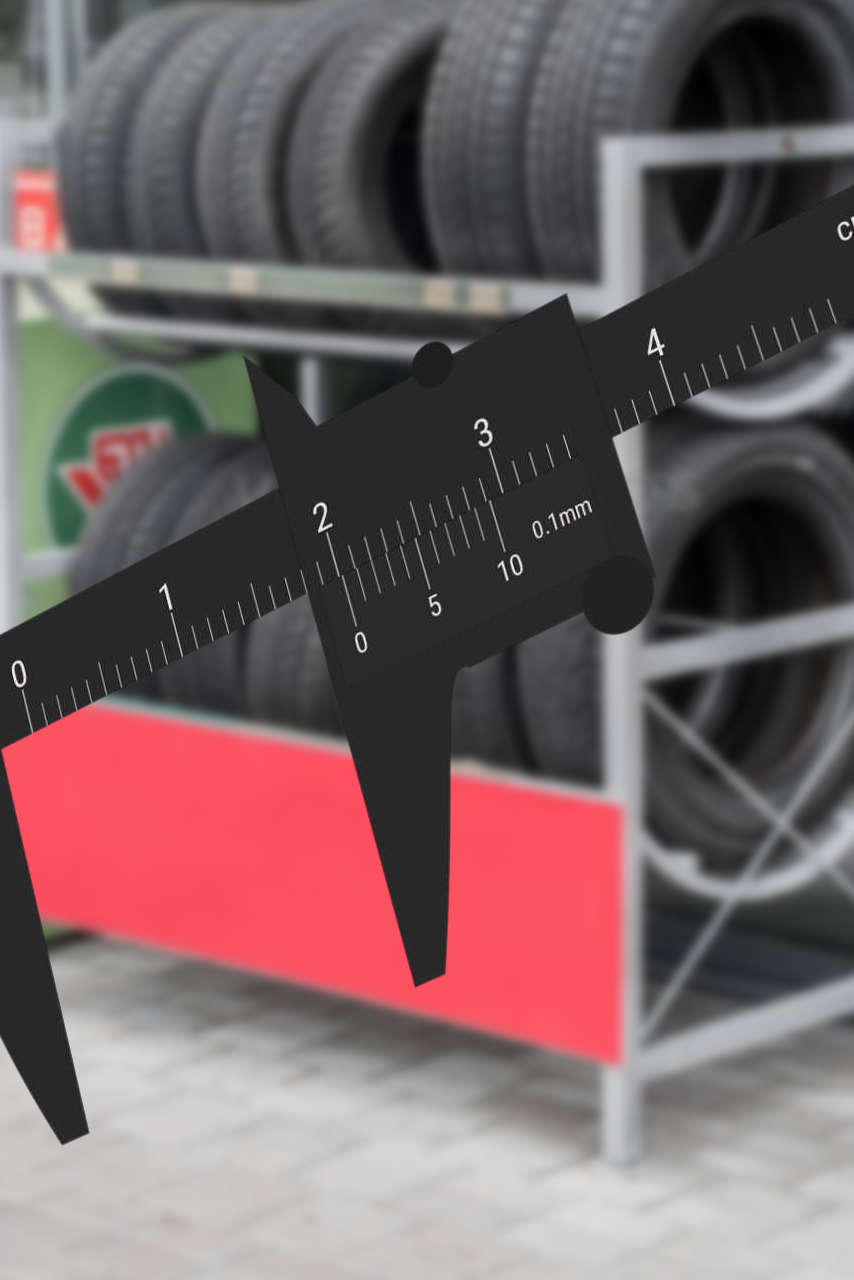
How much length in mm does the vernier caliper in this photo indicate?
20.2 mm
